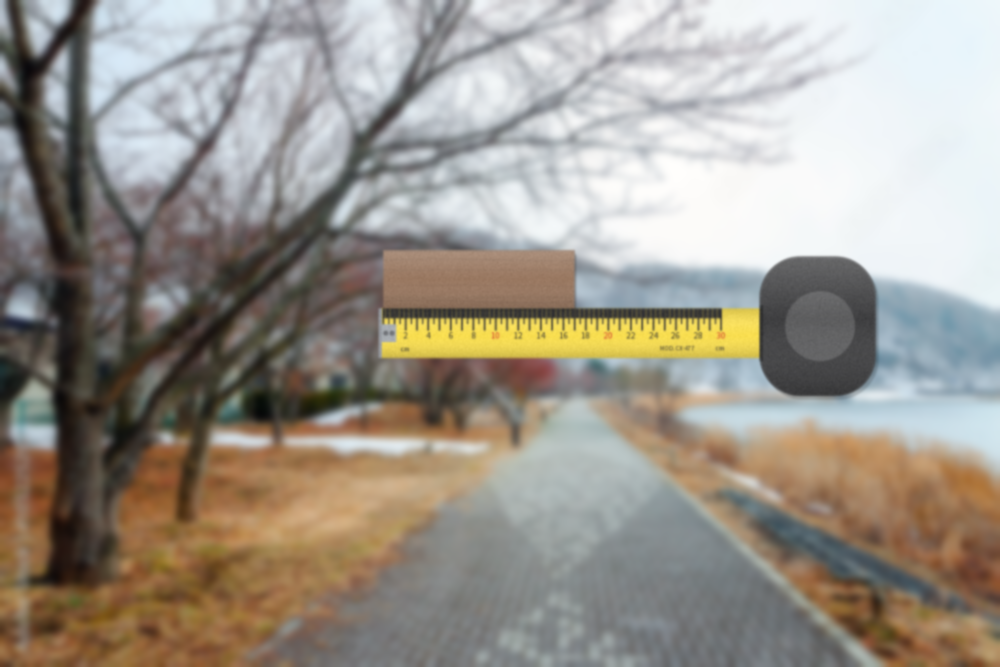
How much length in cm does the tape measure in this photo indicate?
17 cm
